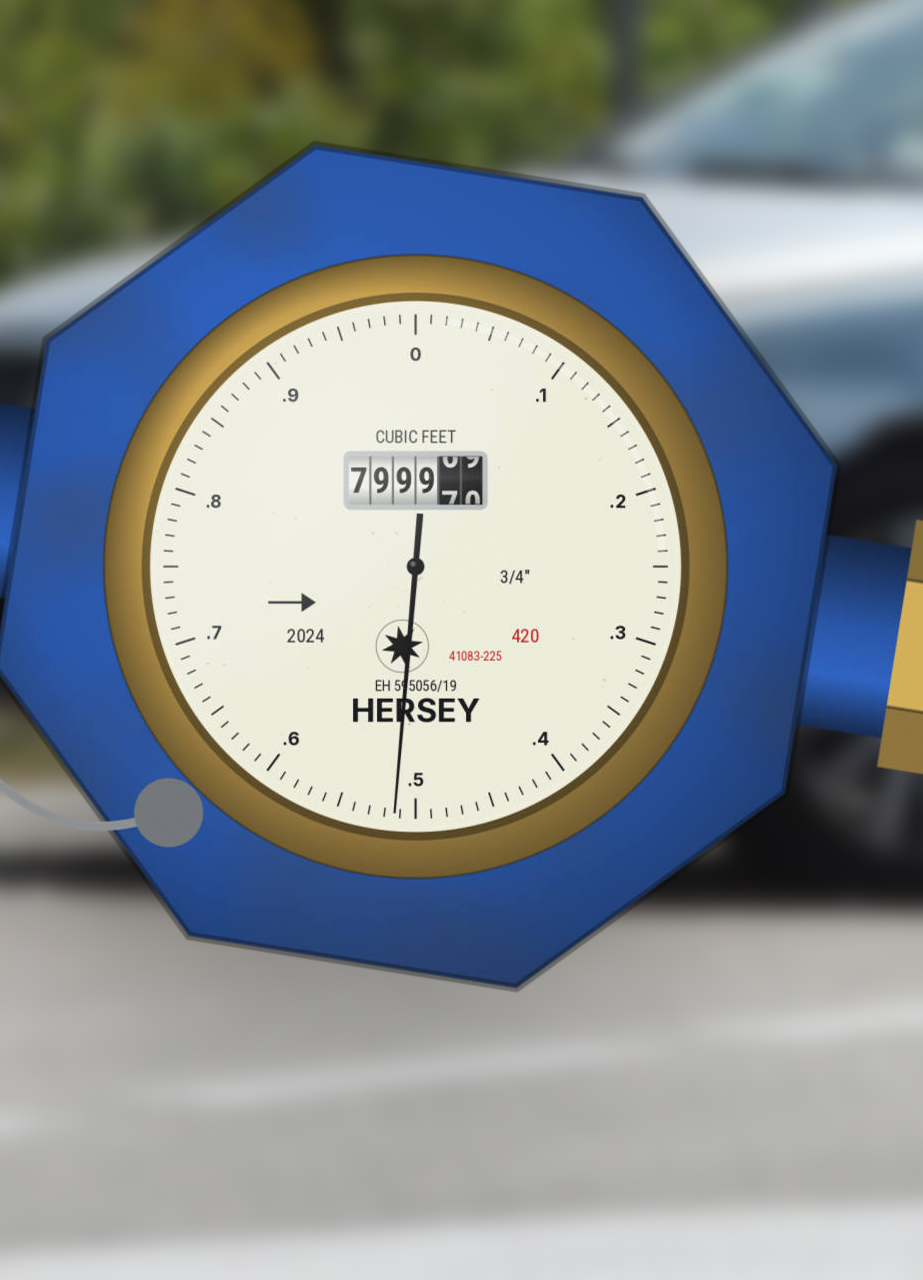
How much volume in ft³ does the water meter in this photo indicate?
799969.51 ft³
